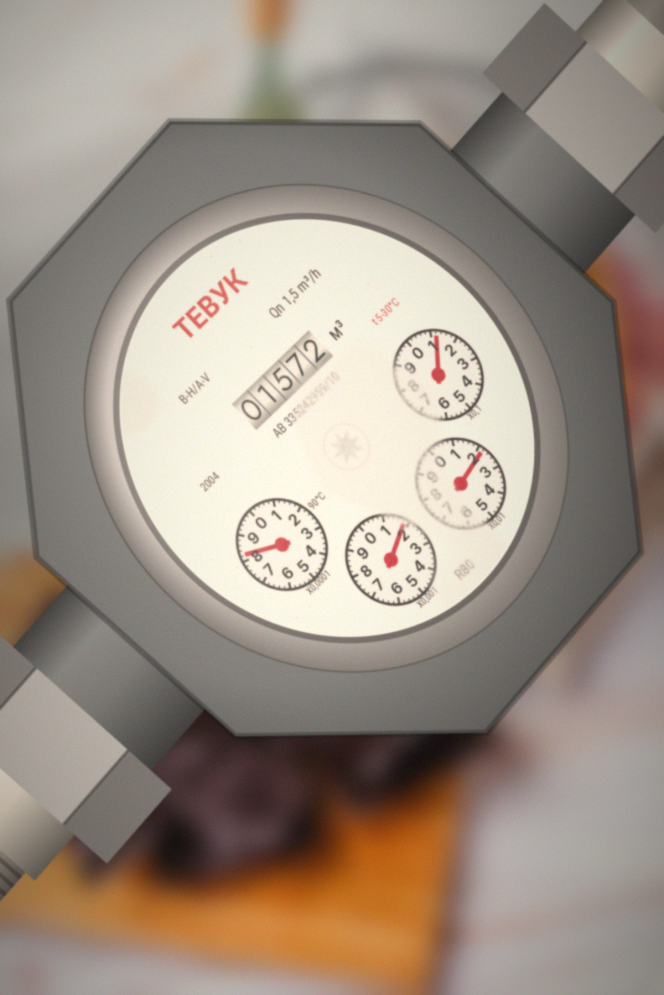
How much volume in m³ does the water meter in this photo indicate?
1572.1218 m³
